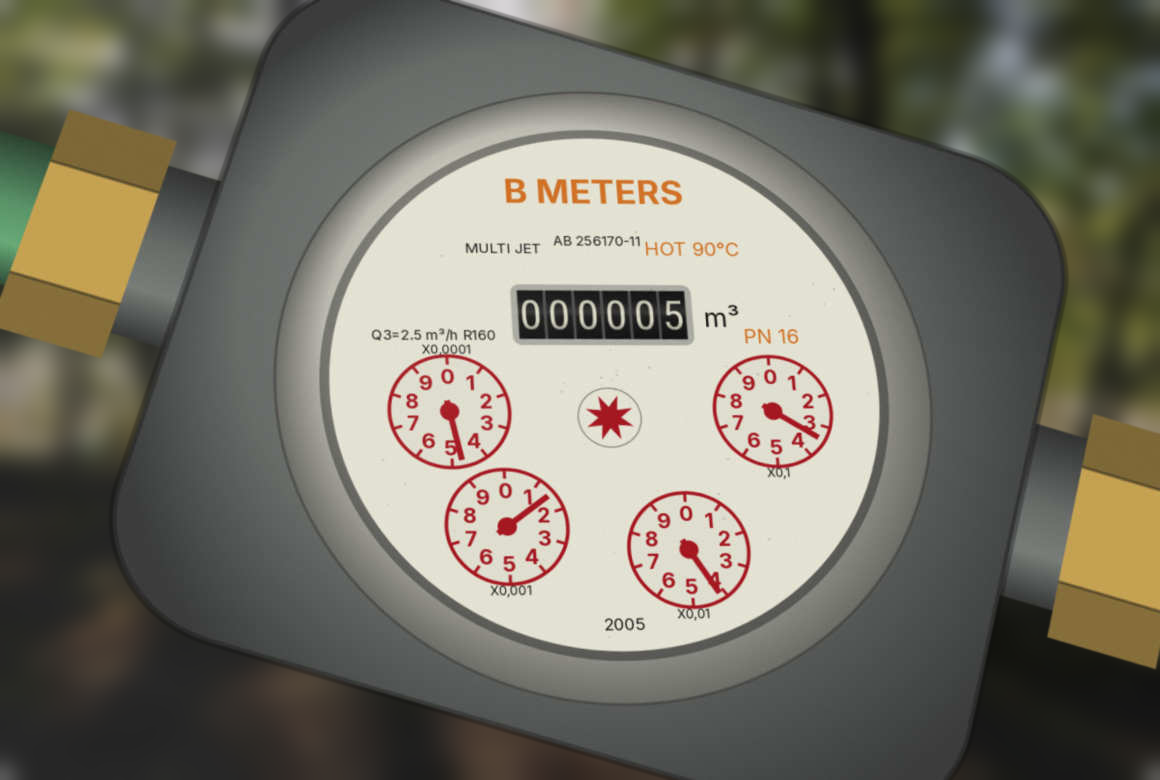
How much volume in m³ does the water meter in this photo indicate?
5.3414 m³
